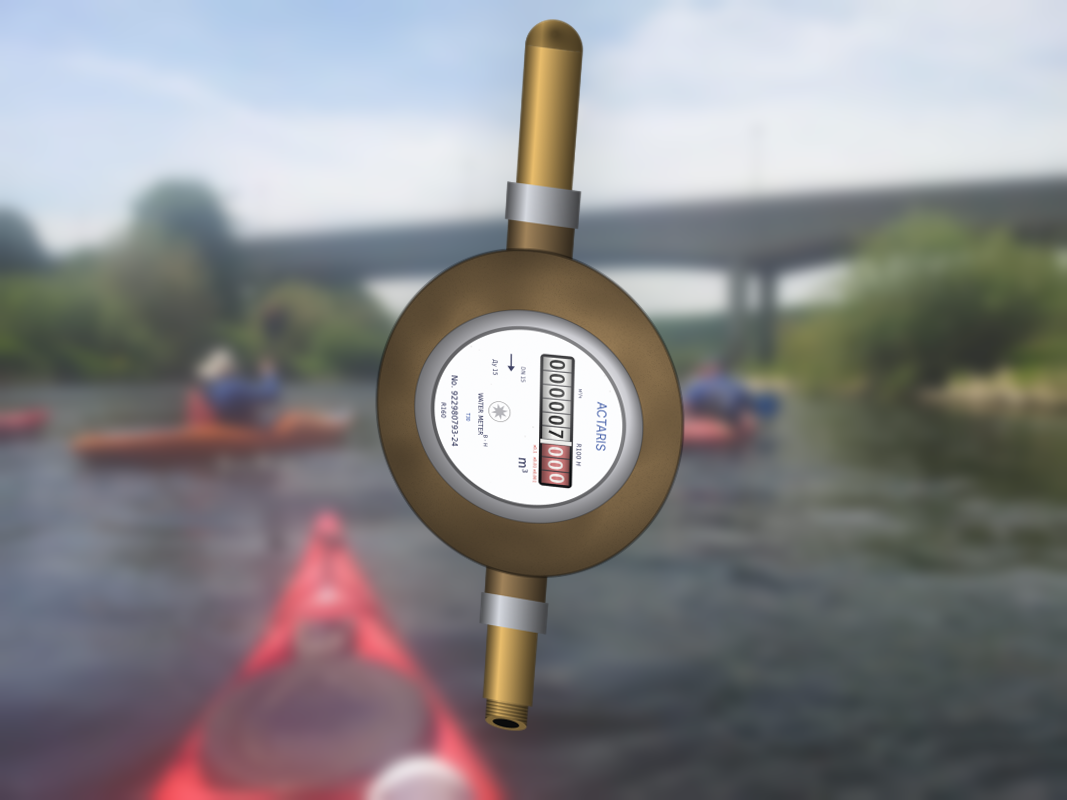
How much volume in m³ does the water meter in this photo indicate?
7.000 m³
